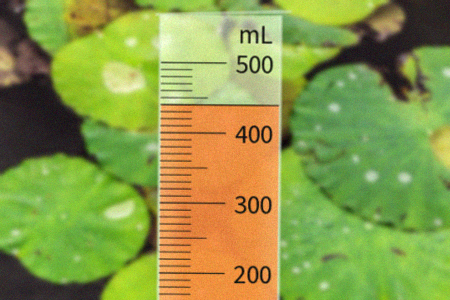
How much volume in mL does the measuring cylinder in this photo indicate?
440 mL
